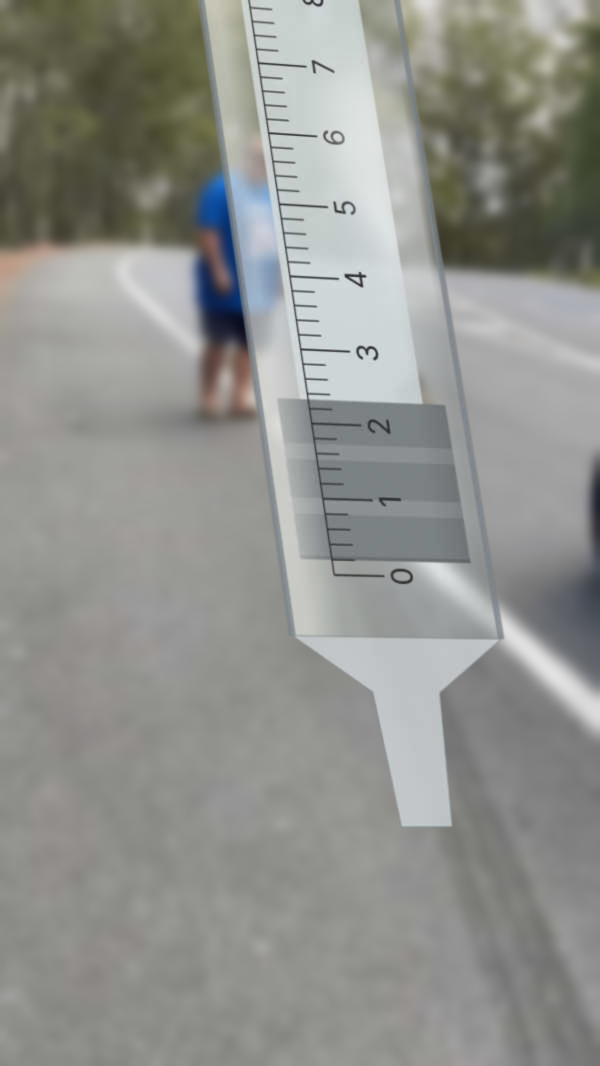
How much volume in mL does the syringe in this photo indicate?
0.2 mL
